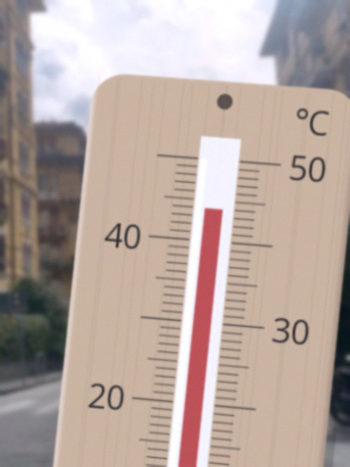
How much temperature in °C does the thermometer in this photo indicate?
44 °C
